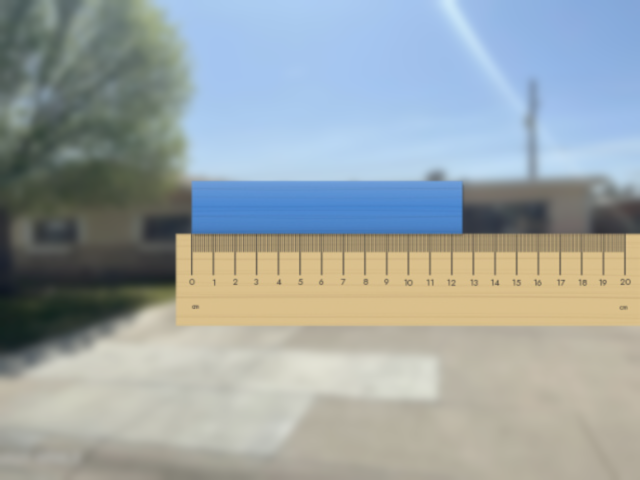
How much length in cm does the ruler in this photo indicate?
12.5 cm
